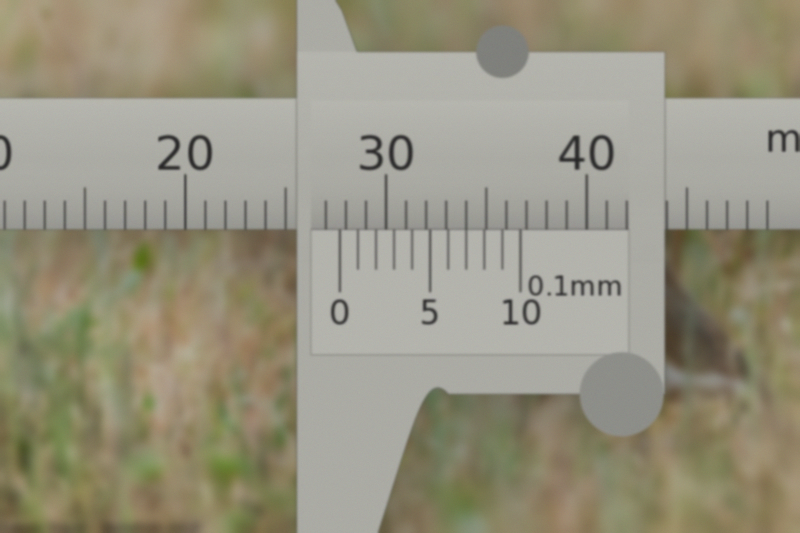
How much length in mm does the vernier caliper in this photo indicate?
27.7 mm
